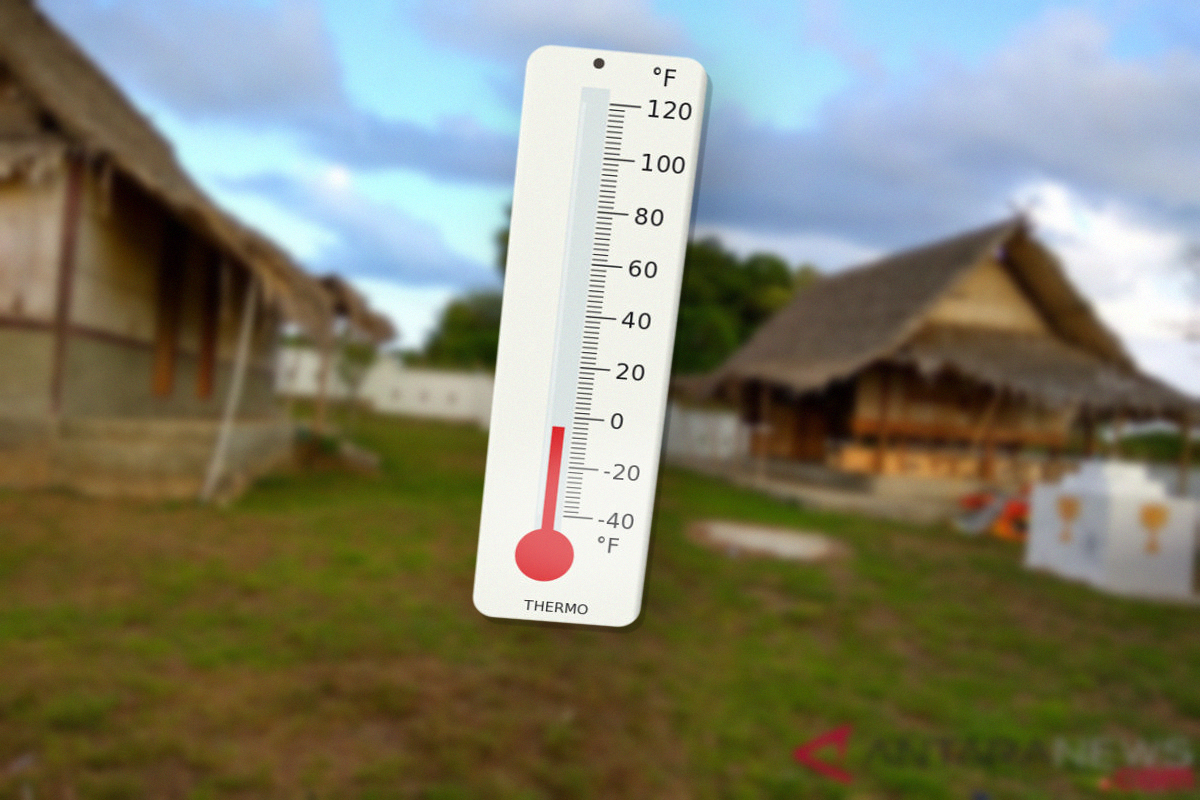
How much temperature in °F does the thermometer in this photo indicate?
-4 °F
